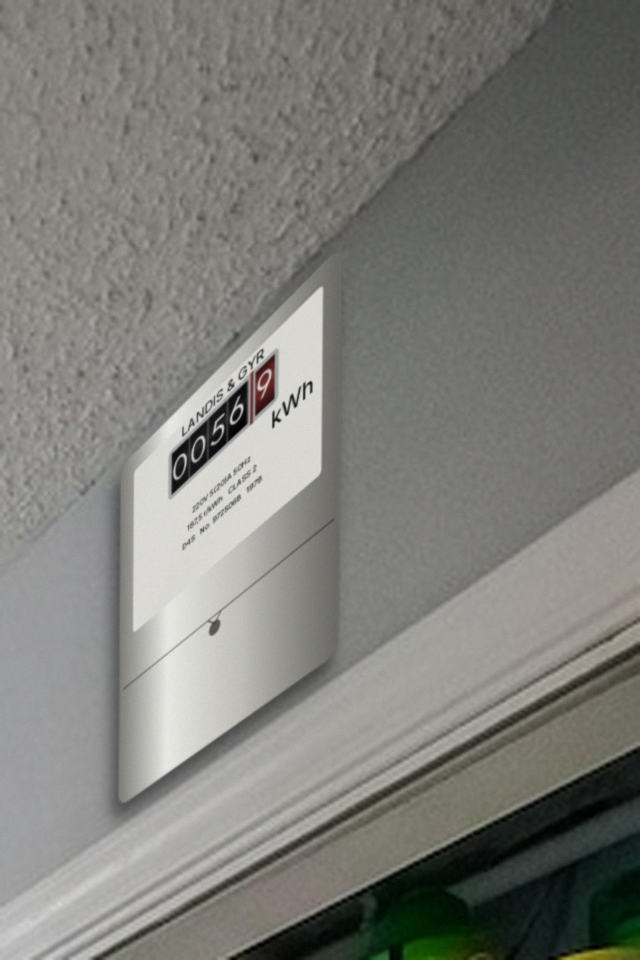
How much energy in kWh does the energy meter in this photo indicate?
56.9 kWh
